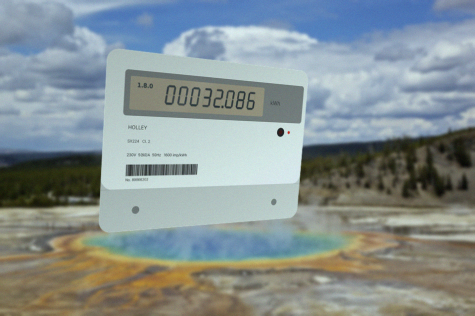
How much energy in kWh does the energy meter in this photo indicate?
32.086 kWh
